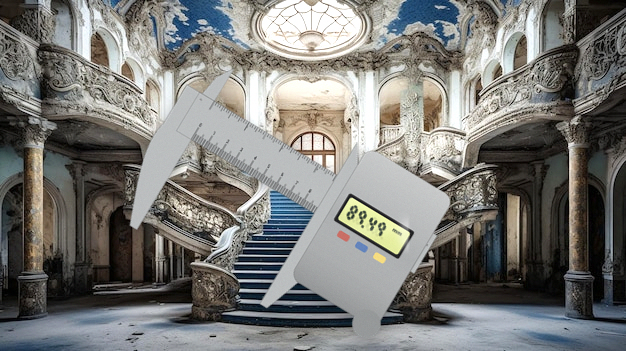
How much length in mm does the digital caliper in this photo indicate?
89.49 mm
